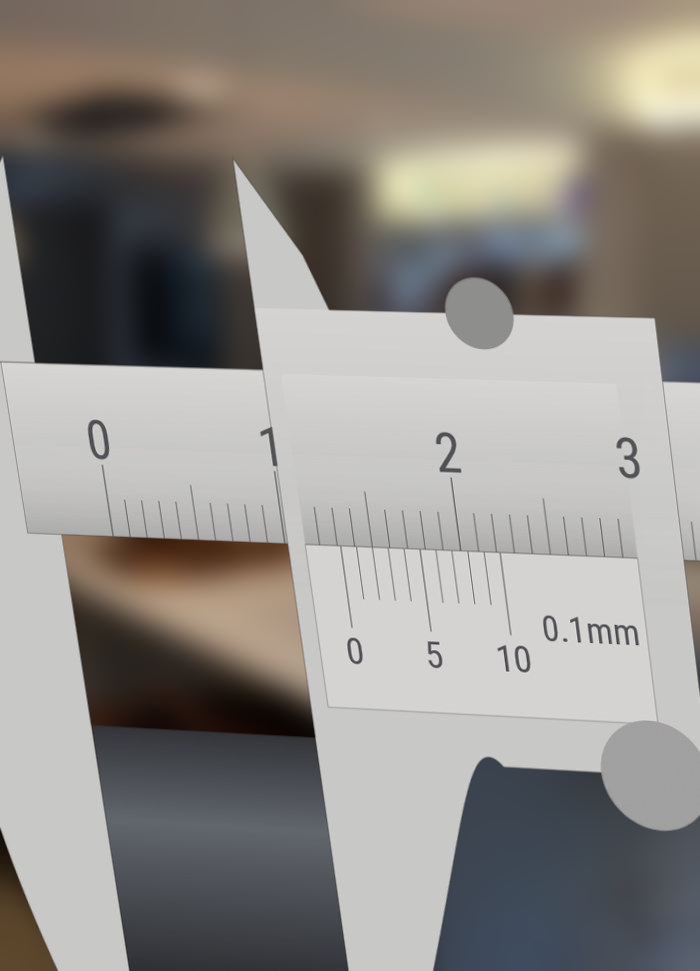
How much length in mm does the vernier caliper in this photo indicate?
13.2 mm
